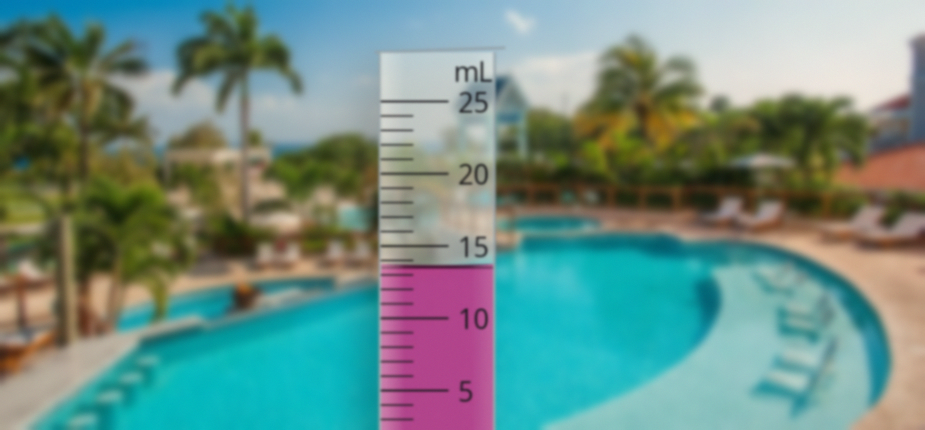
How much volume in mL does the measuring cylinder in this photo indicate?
13.5 mL
